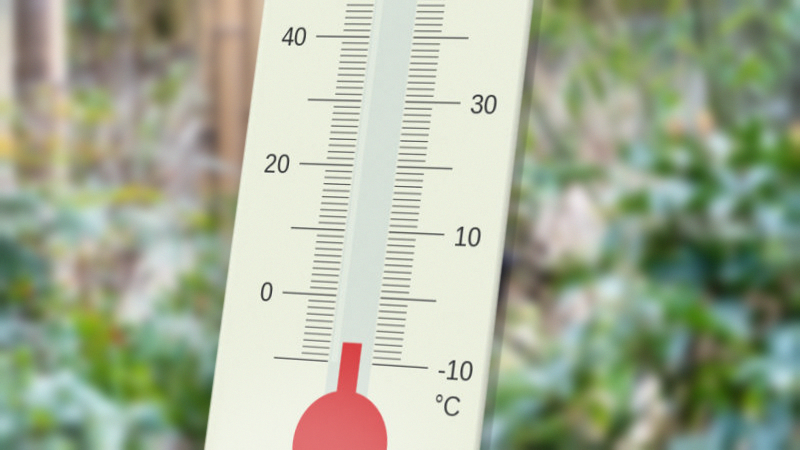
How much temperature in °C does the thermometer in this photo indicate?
-7 °C
